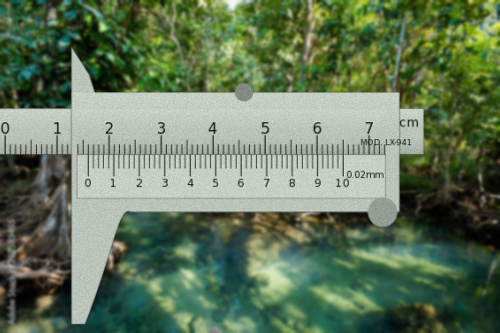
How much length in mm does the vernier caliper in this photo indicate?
16.0 mm
